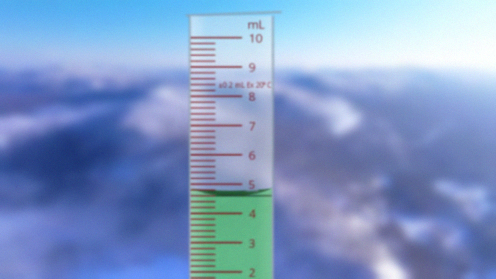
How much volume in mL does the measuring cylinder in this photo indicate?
4.6 mL
